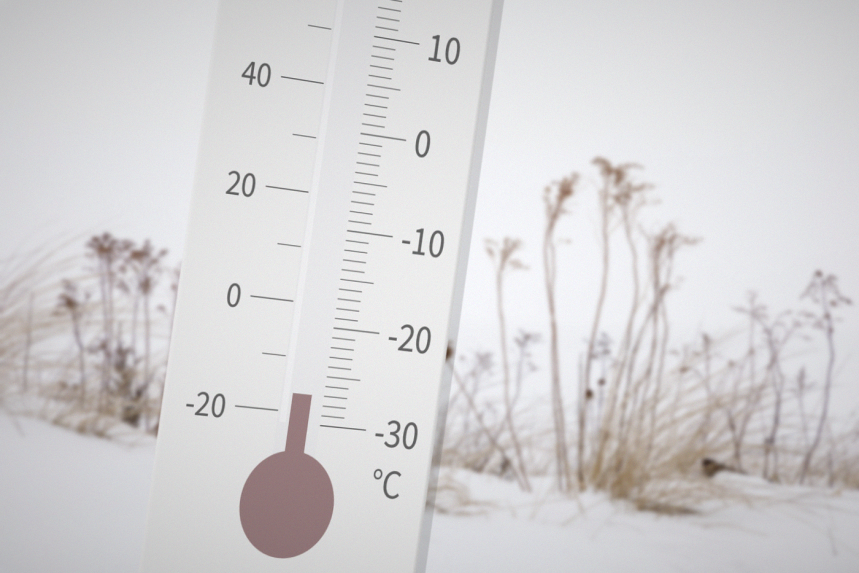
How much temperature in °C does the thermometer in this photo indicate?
-27 °C
